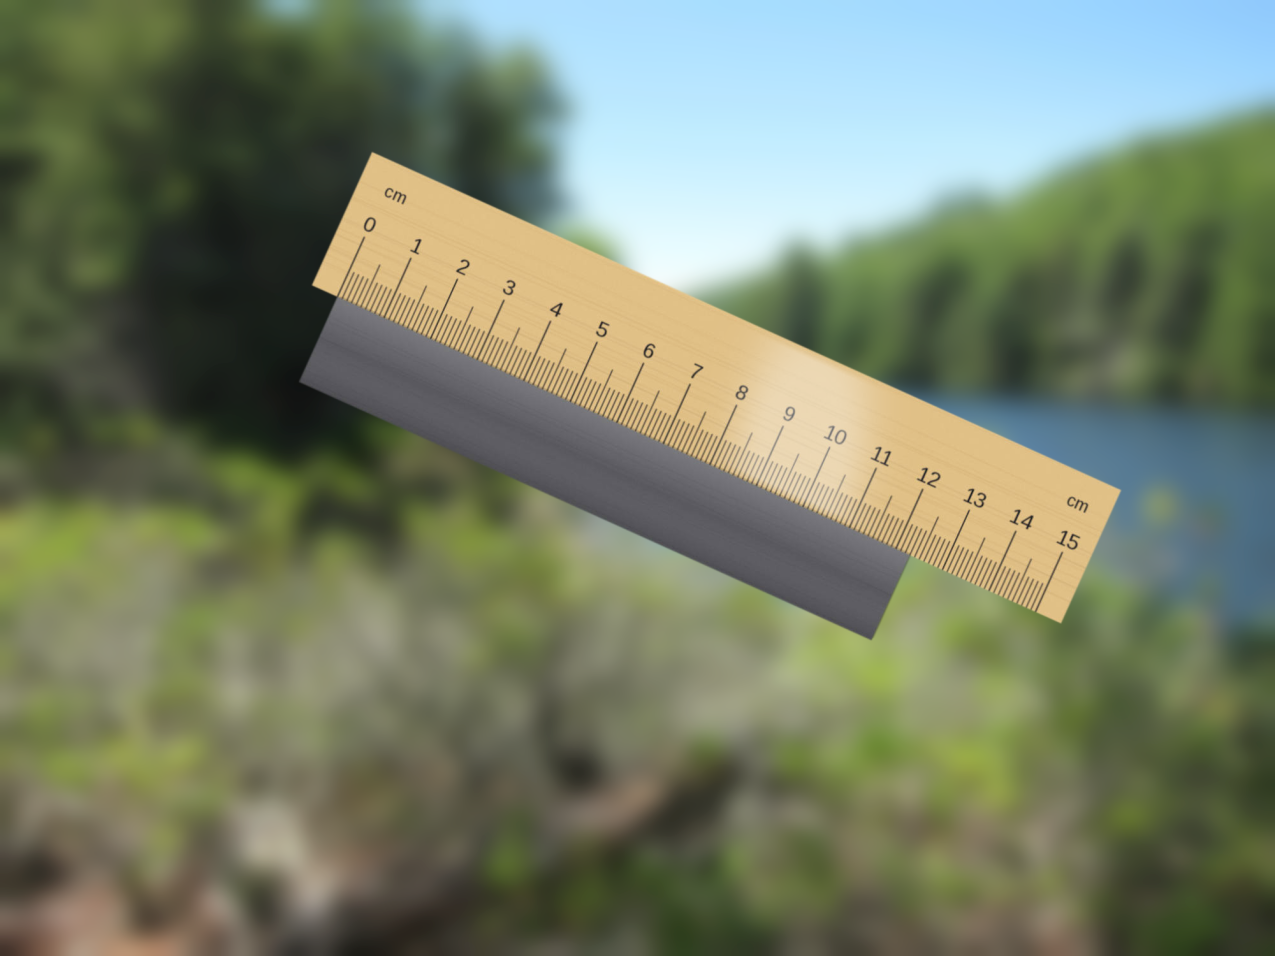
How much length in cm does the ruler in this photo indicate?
12.3 cm
